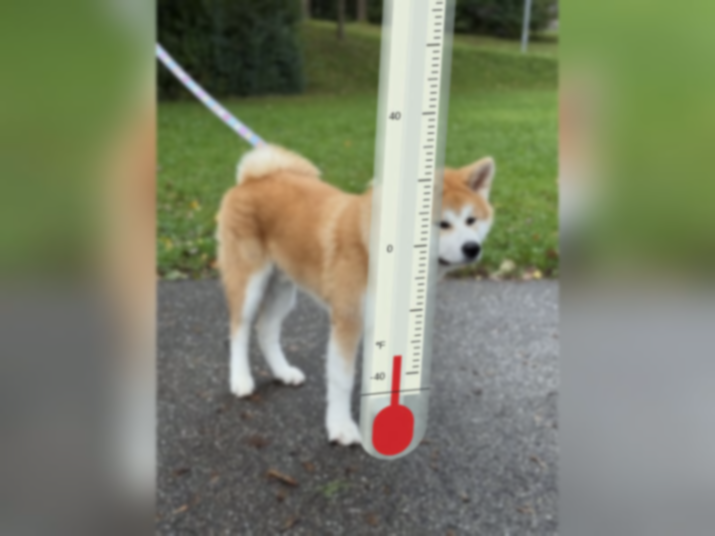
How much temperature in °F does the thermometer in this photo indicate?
-34 °F
